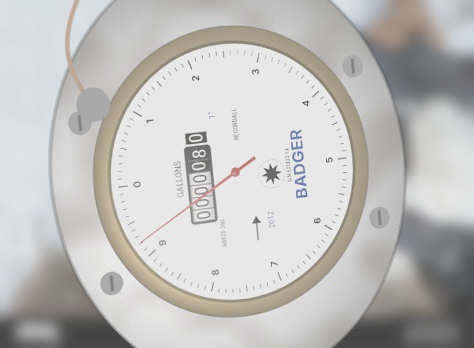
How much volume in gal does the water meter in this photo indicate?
79.2 gal
